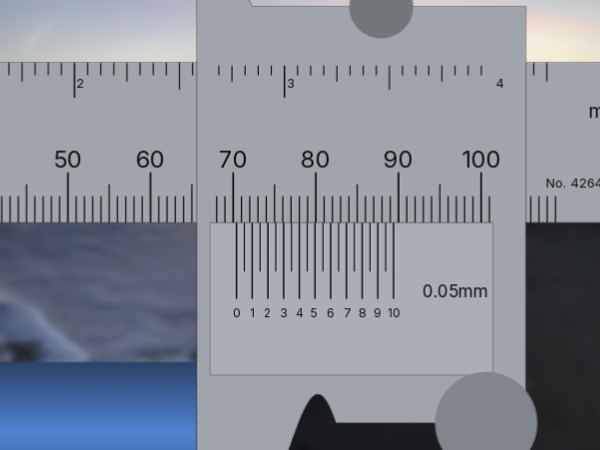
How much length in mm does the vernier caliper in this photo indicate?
70.4 mm
